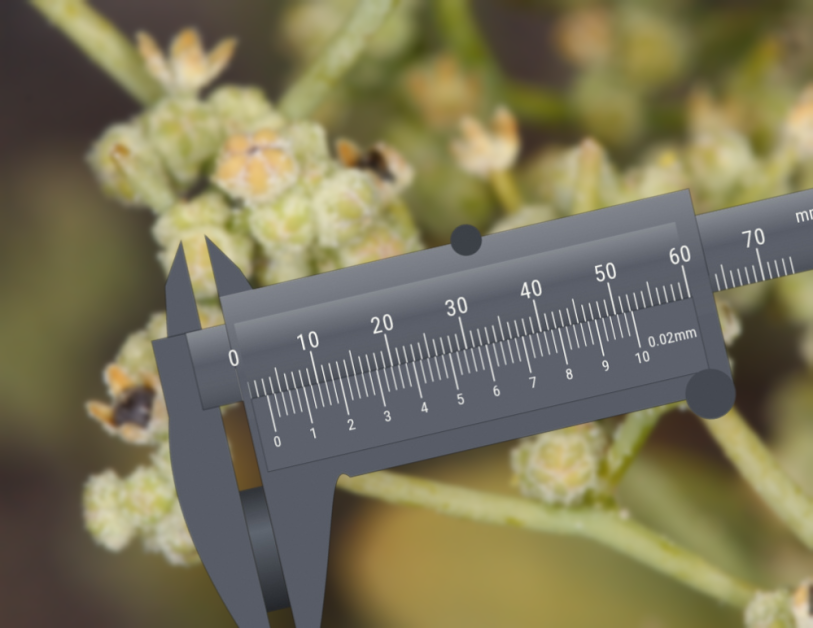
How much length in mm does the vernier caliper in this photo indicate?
3.2 mm
